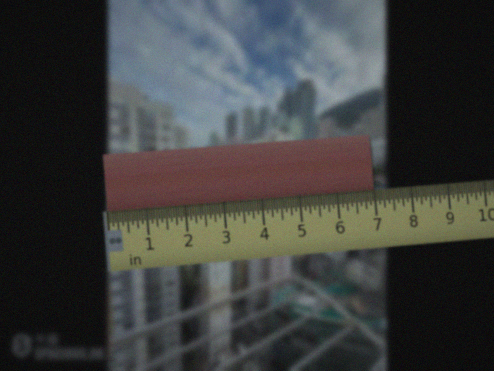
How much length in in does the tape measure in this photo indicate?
7 in
